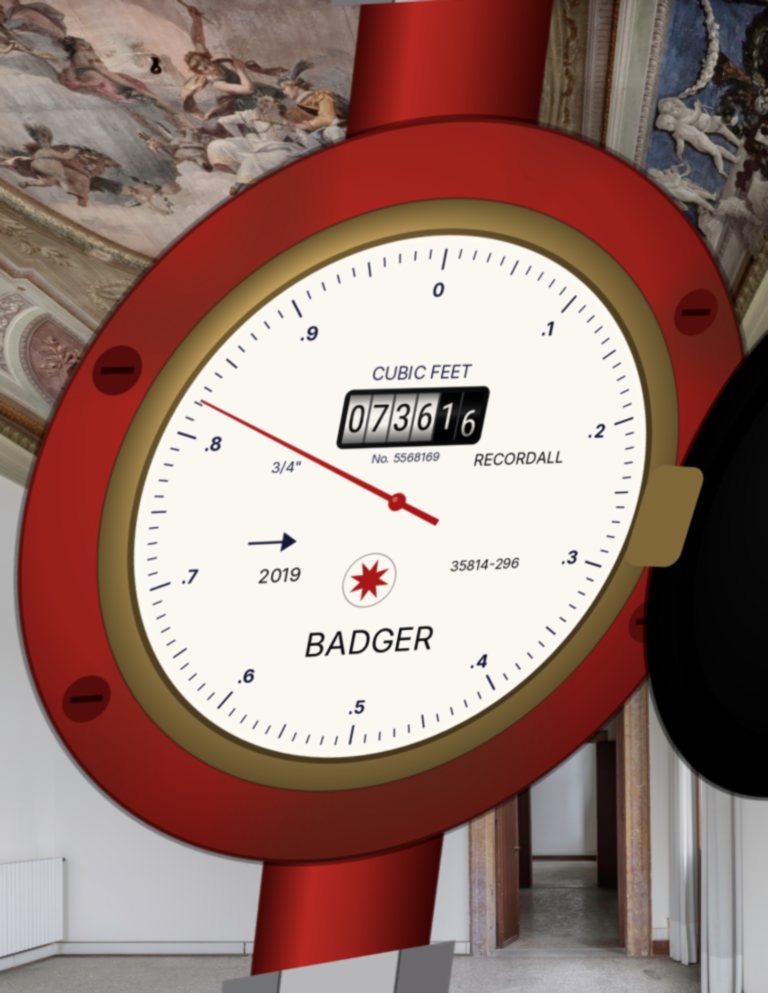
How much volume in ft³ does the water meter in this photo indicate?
73615.82 ft³
